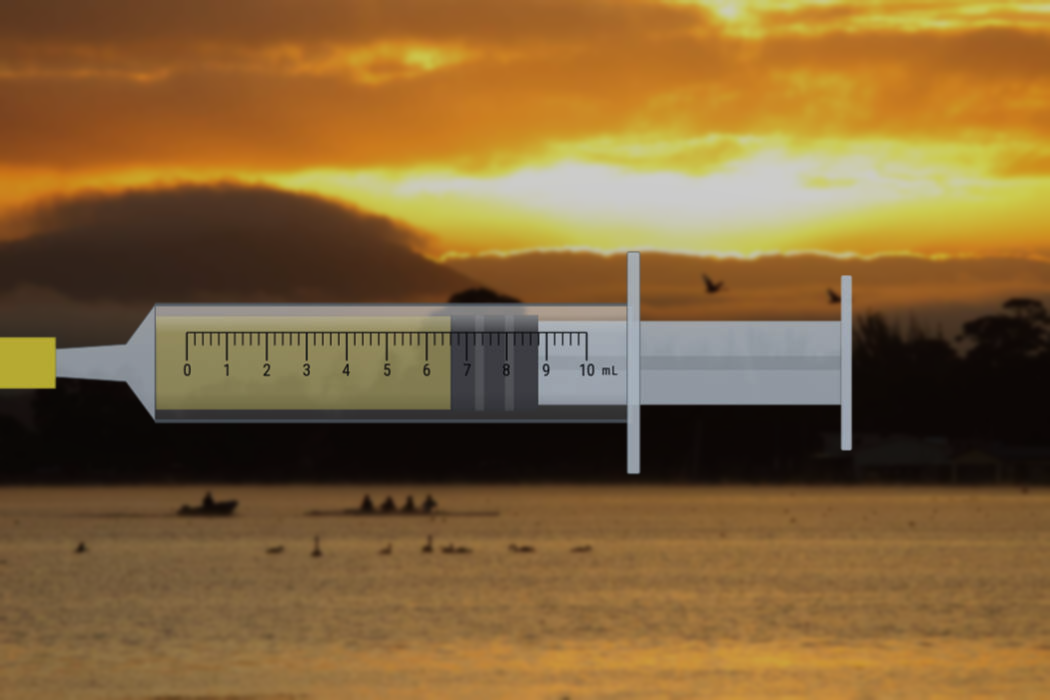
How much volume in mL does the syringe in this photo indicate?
6.6 mL
